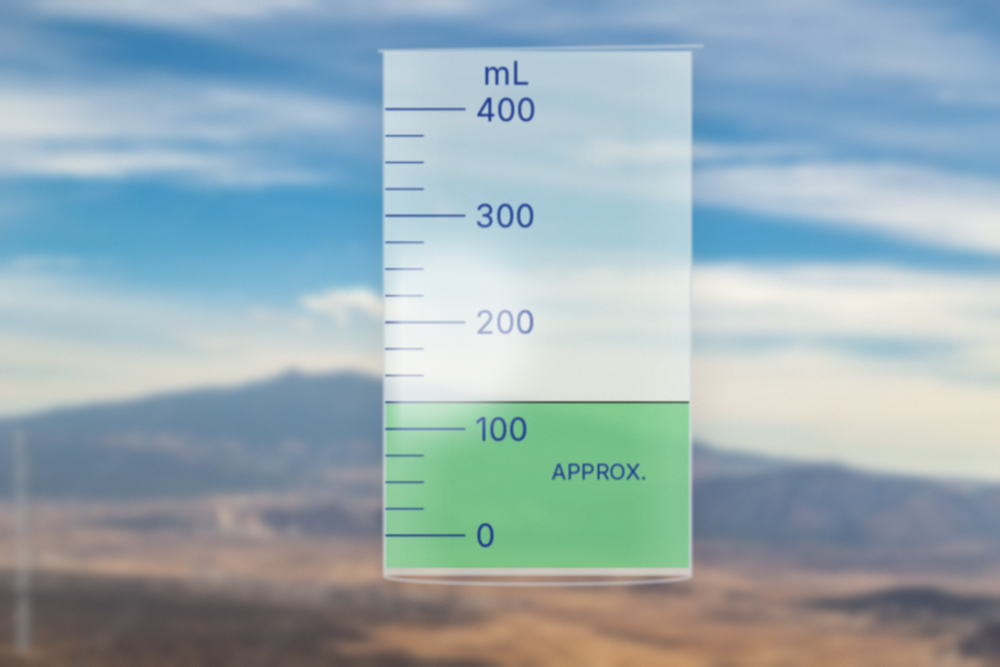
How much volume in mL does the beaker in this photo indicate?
125 mL
